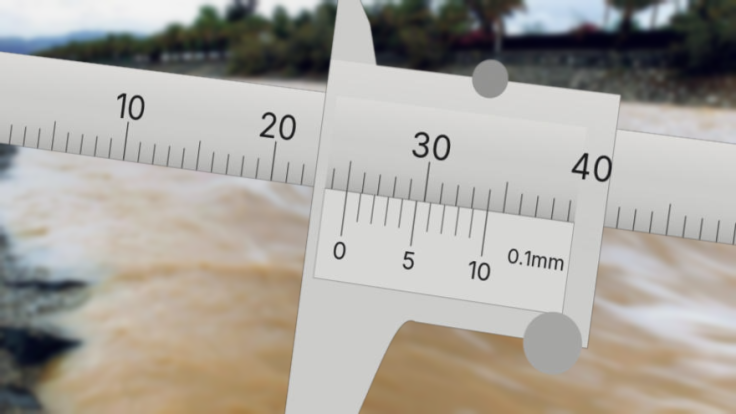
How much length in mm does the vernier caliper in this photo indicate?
25.0 mm
